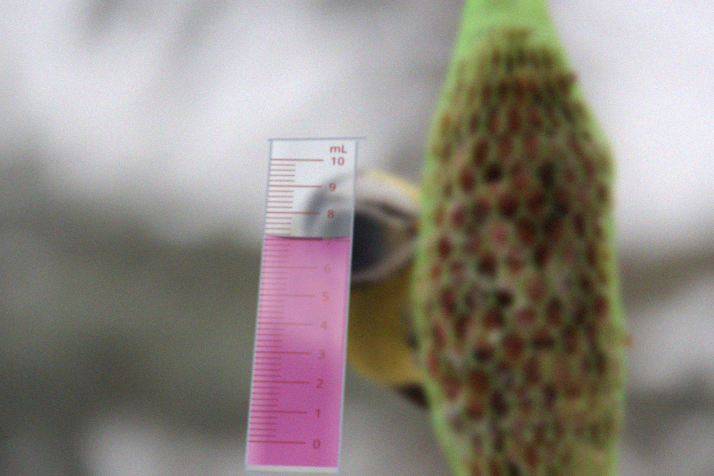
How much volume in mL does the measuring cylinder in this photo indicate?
7 mL
